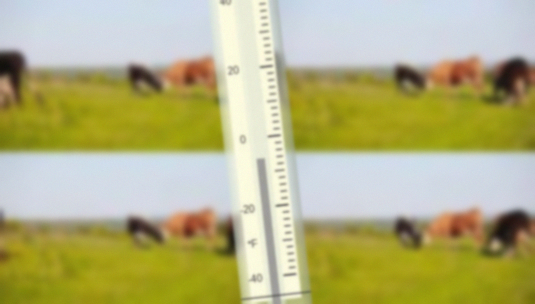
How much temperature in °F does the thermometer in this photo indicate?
-6 °F
